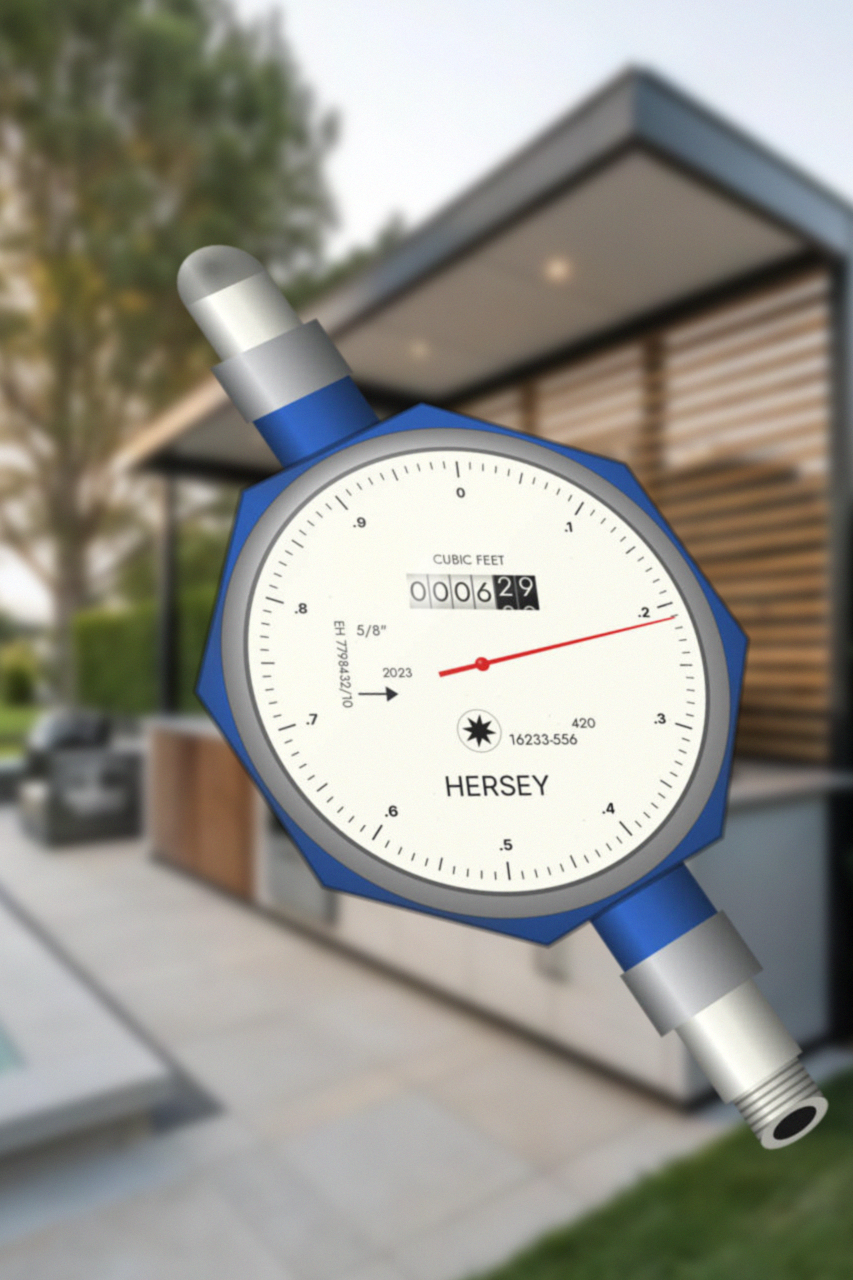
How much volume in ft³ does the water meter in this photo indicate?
629.21 ft³
